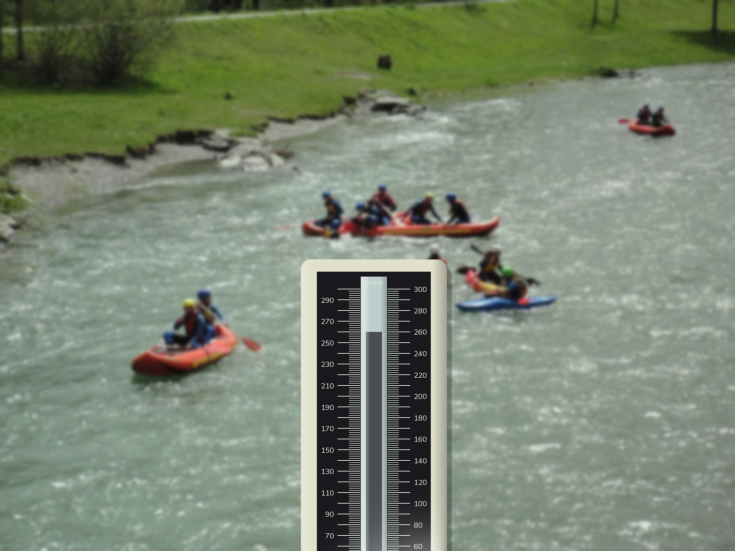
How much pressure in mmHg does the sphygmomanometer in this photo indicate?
260 mmHg
